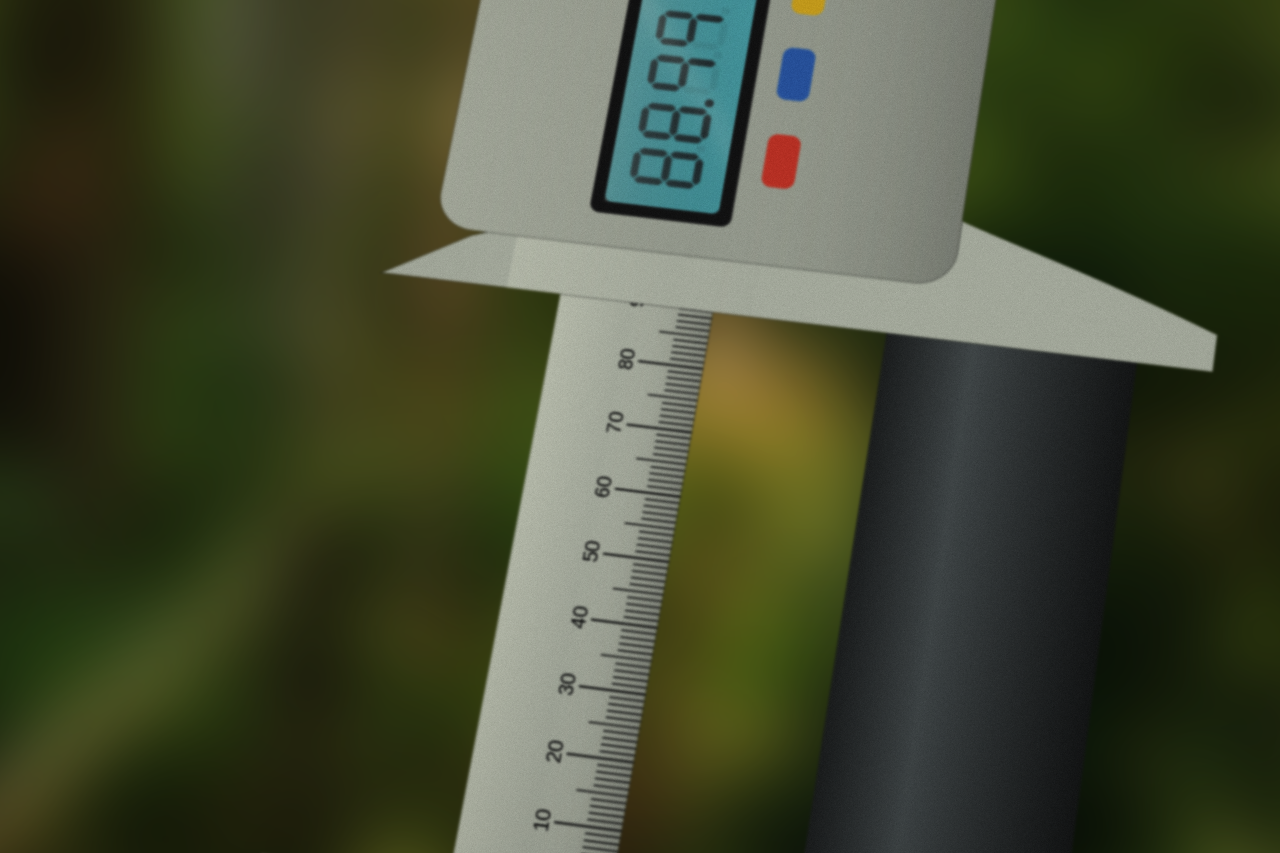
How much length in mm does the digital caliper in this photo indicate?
88.99 mm
